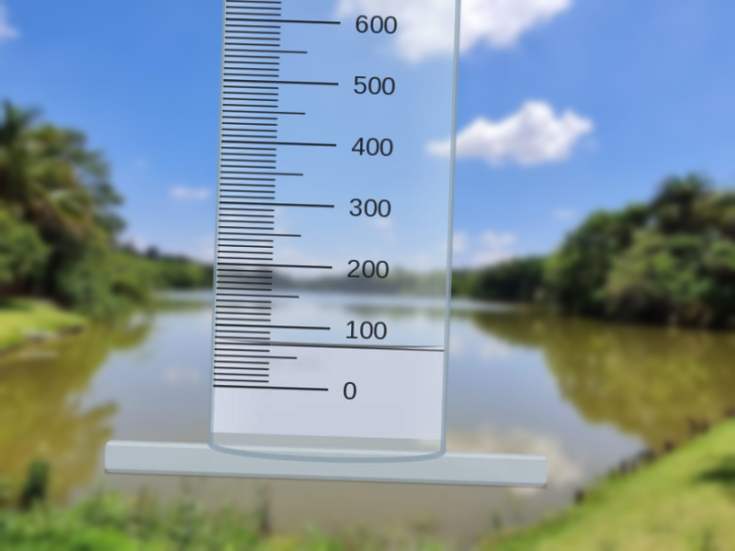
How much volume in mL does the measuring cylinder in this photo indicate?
70 mL
